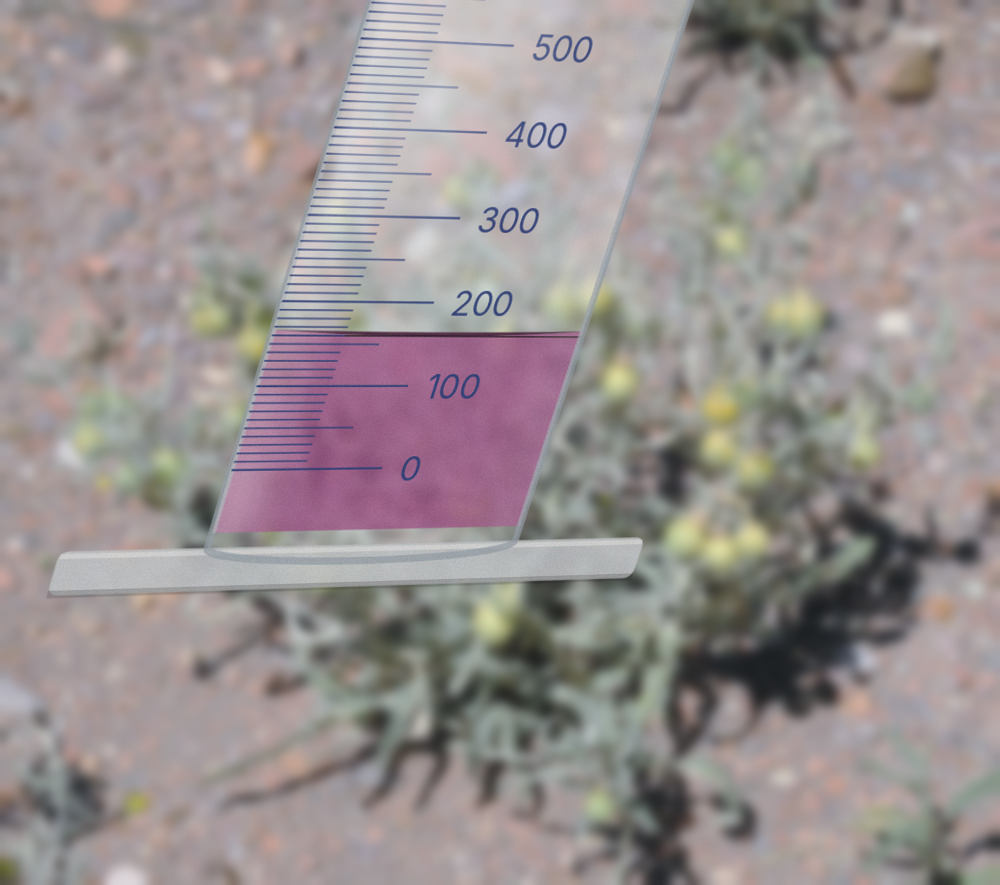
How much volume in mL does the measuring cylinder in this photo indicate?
160 mL
